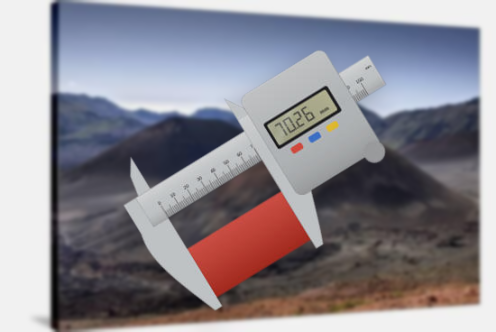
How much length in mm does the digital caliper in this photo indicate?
70.26 mm
